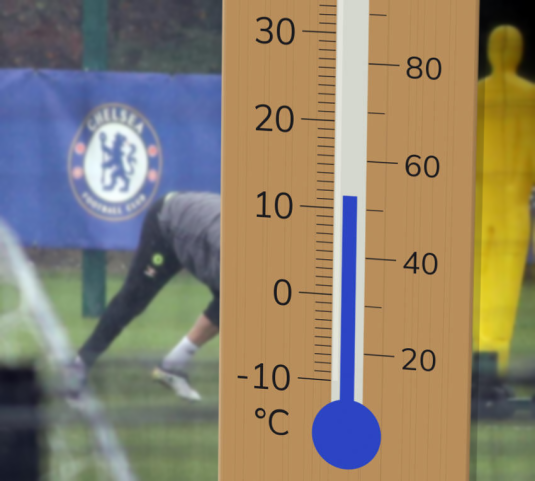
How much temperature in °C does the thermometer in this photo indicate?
11.5 °C
